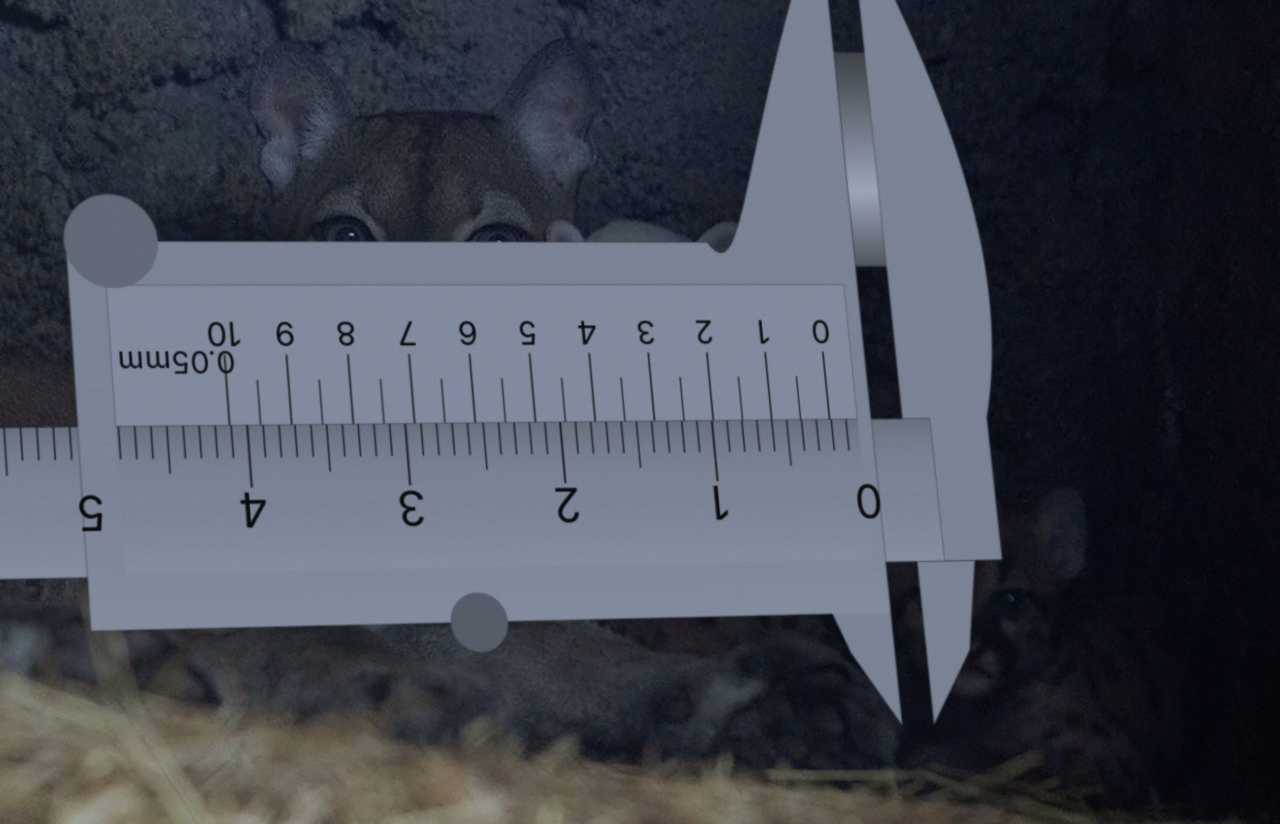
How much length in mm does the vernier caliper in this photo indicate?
2.1 mm
